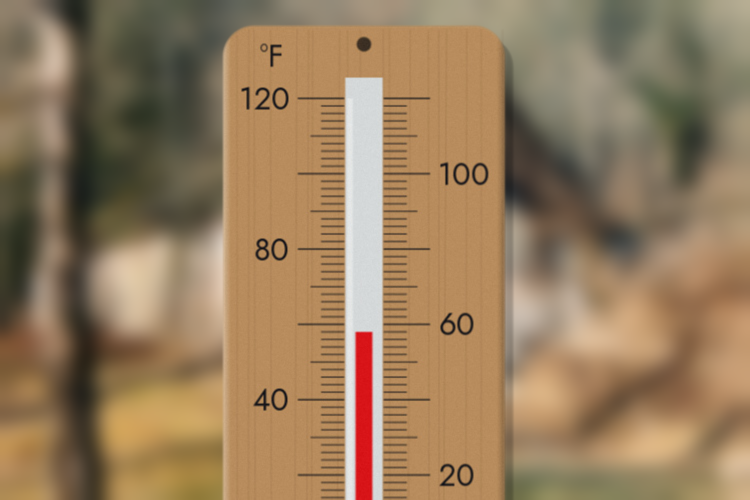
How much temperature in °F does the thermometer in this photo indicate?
58 °F
